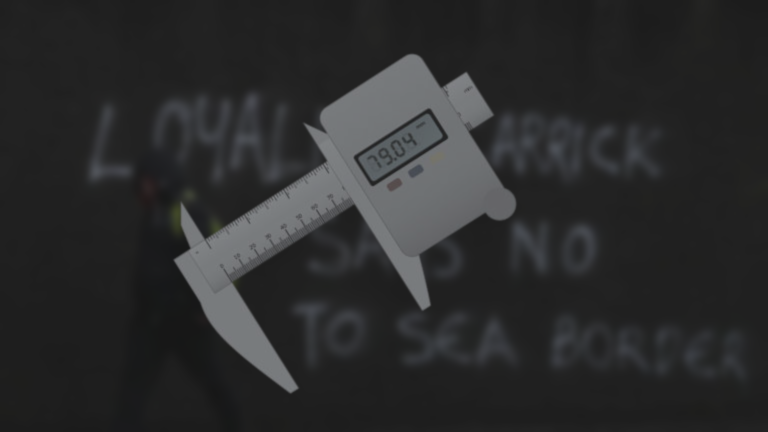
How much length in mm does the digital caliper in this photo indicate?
79.04 mm
